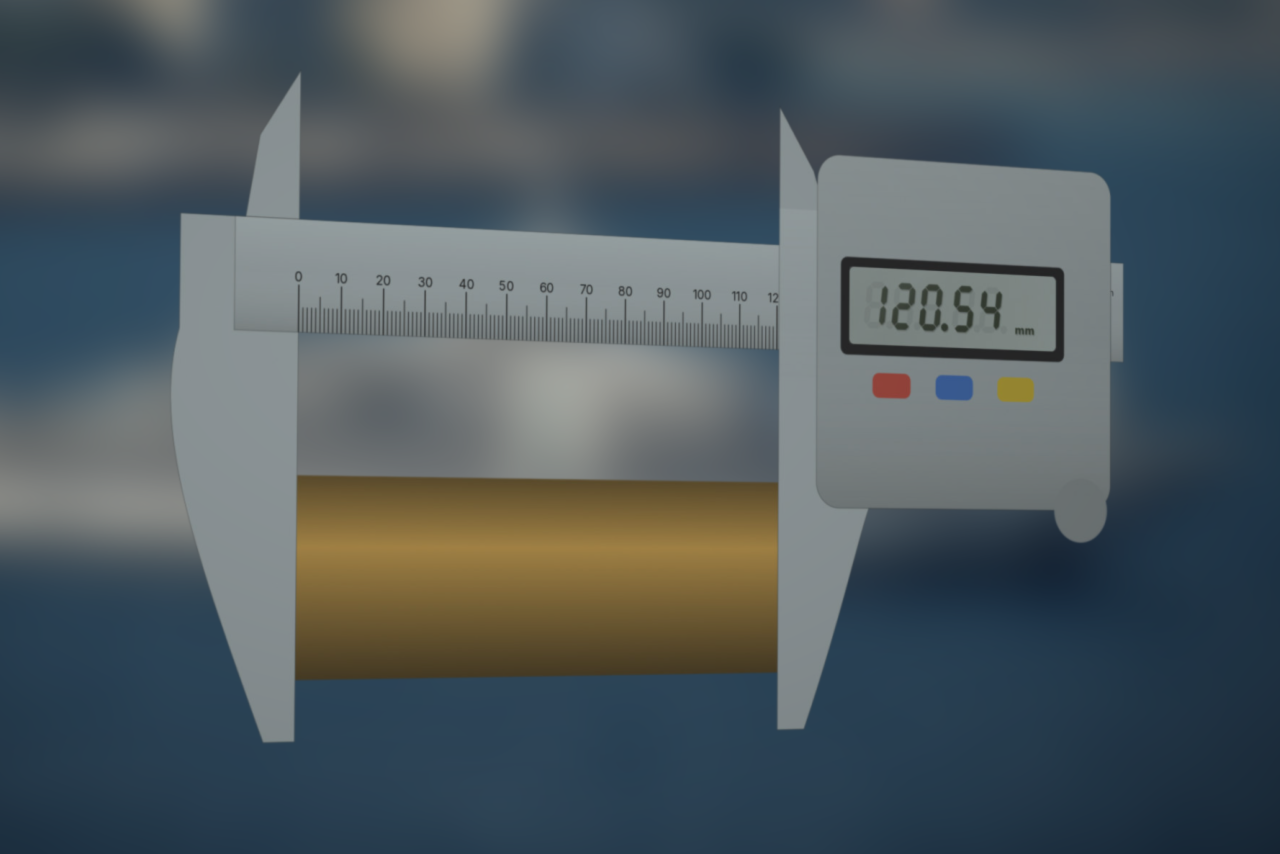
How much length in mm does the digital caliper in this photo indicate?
120.54 mm
